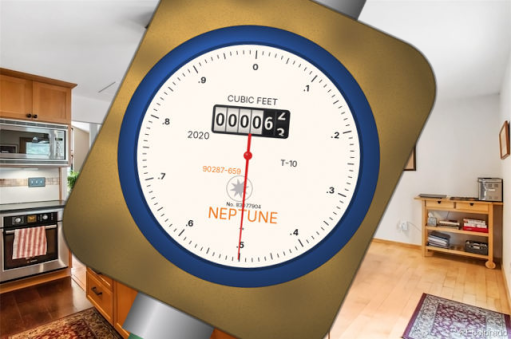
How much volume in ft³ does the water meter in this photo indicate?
62.50 ft³
